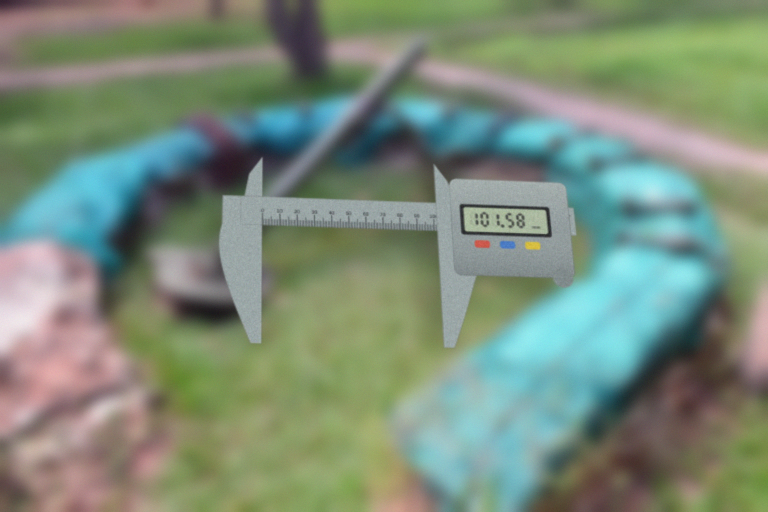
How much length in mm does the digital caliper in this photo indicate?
101.58 mm
